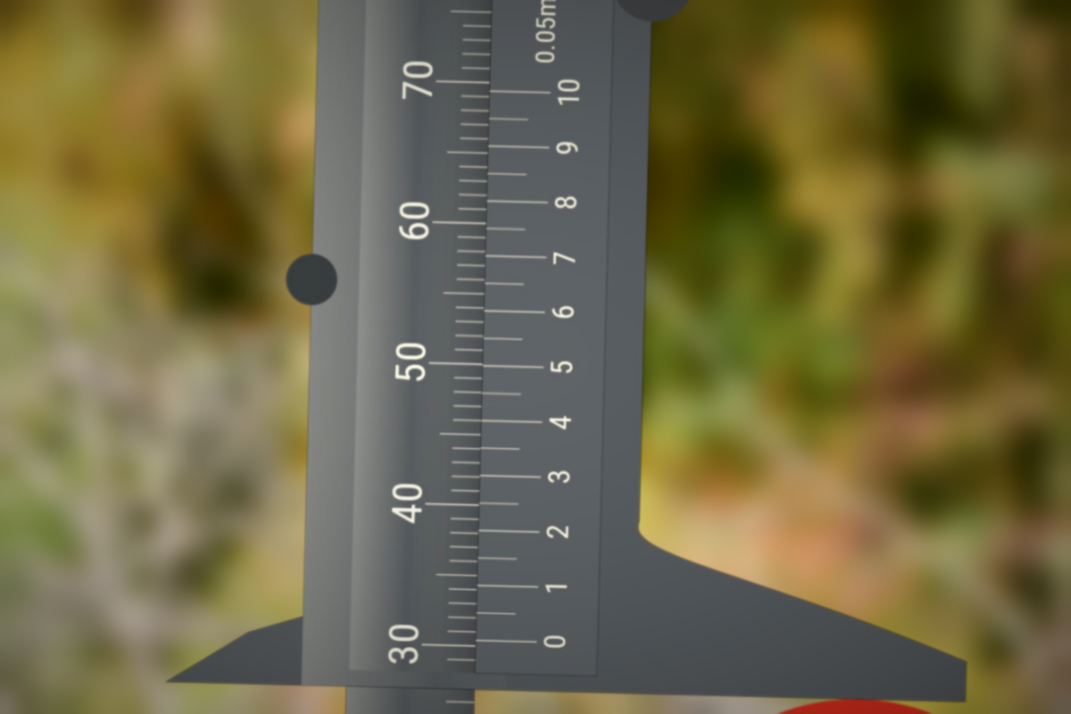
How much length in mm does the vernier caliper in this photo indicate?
30.4 mm
